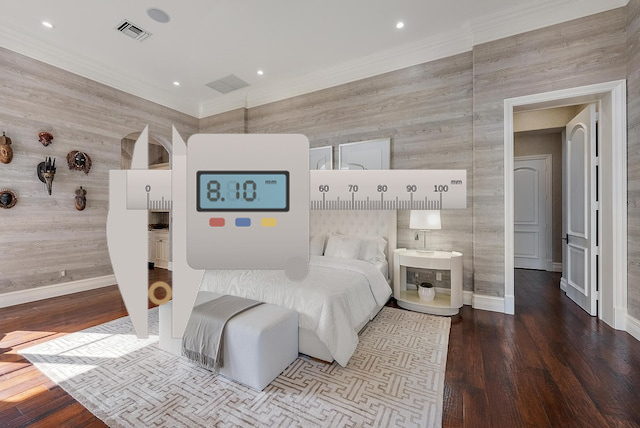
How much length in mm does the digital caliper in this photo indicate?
8.10 mm
